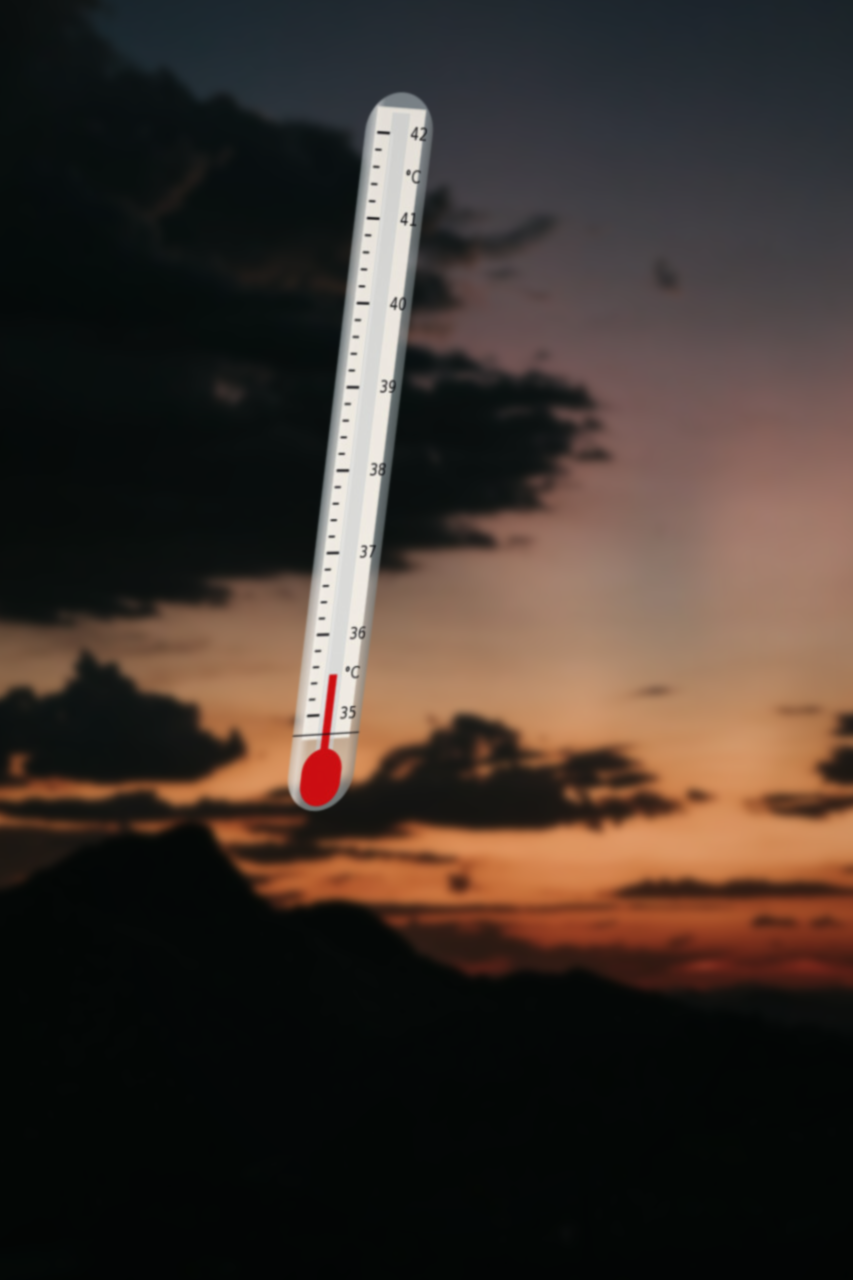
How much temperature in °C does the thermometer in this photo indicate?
35.5 °C
